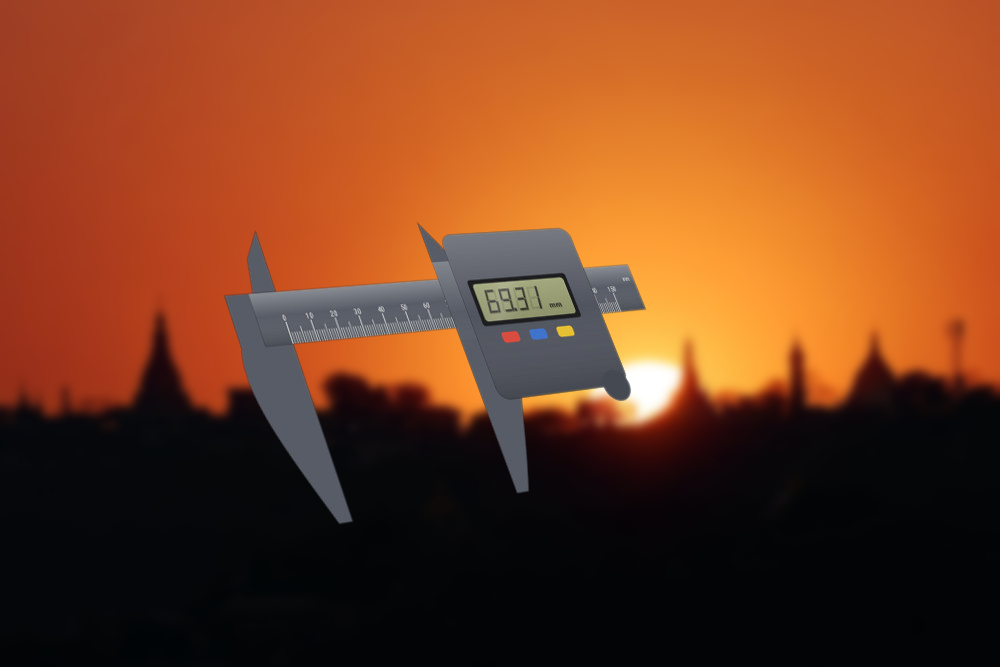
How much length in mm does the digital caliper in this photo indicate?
69.31 mm
